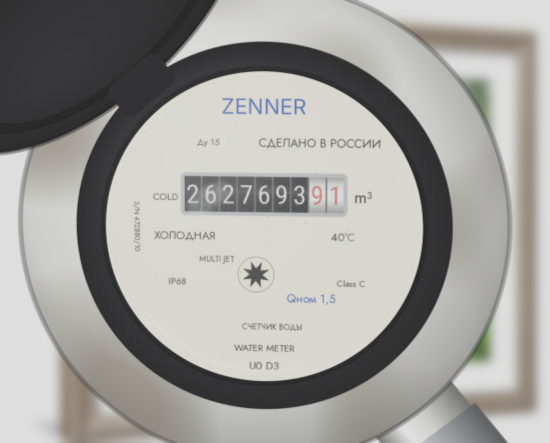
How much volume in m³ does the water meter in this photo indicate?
2627693.91 m³
